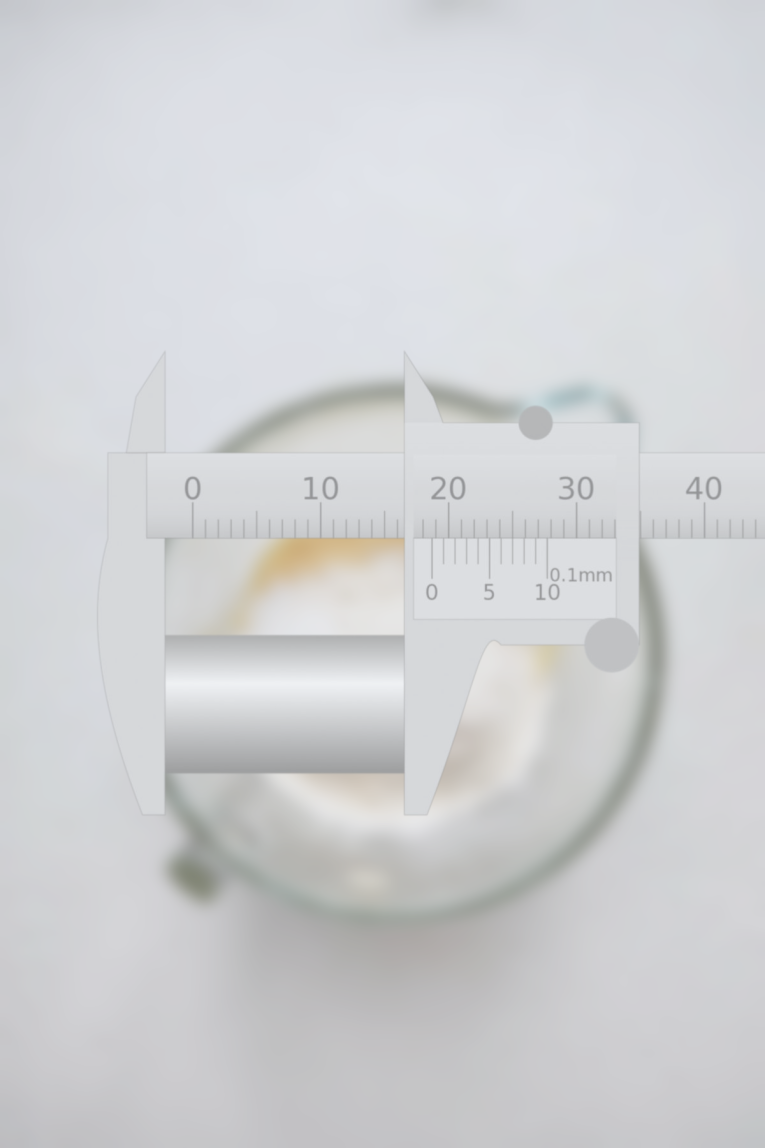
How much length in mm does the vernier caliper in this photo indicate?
18.7 mm
